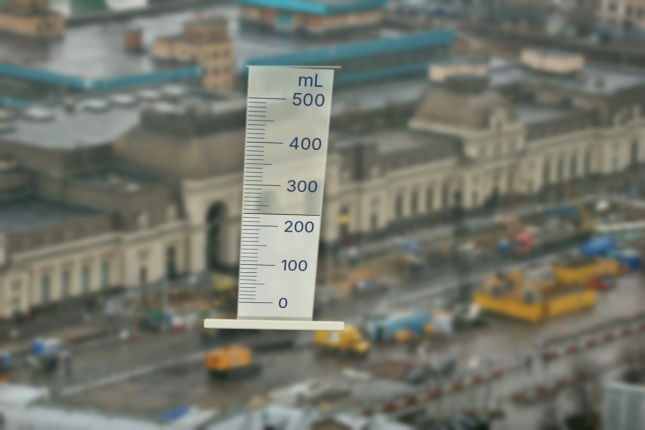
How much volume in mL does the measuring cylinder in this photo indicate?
230 mL
